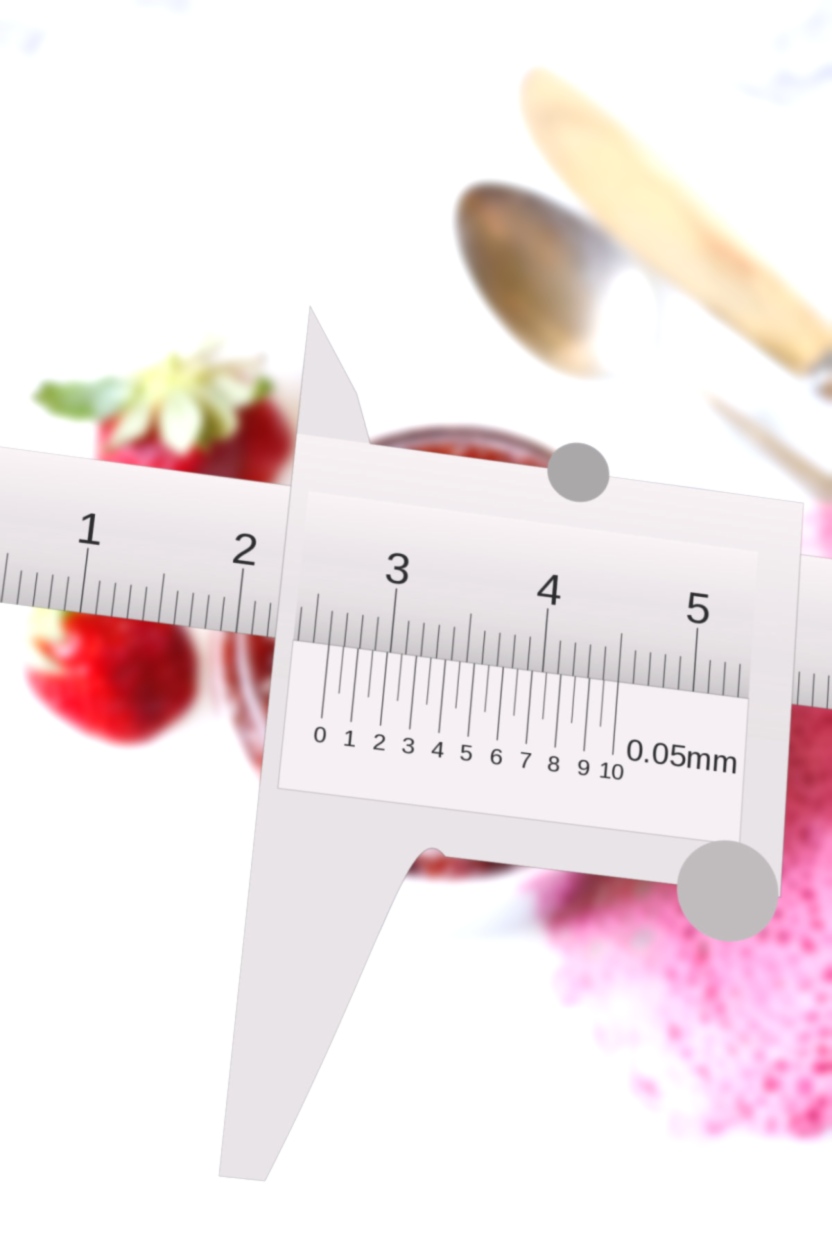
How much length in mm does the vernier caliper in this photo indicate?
26.0 mm
